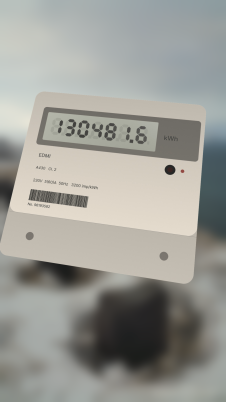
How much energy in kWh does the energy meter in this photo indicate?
130481.6 kWh
